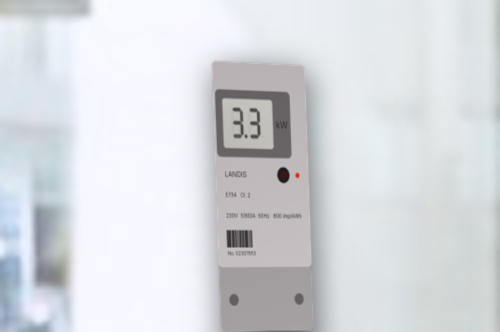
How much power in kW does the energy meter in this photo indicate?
3.3 kW
